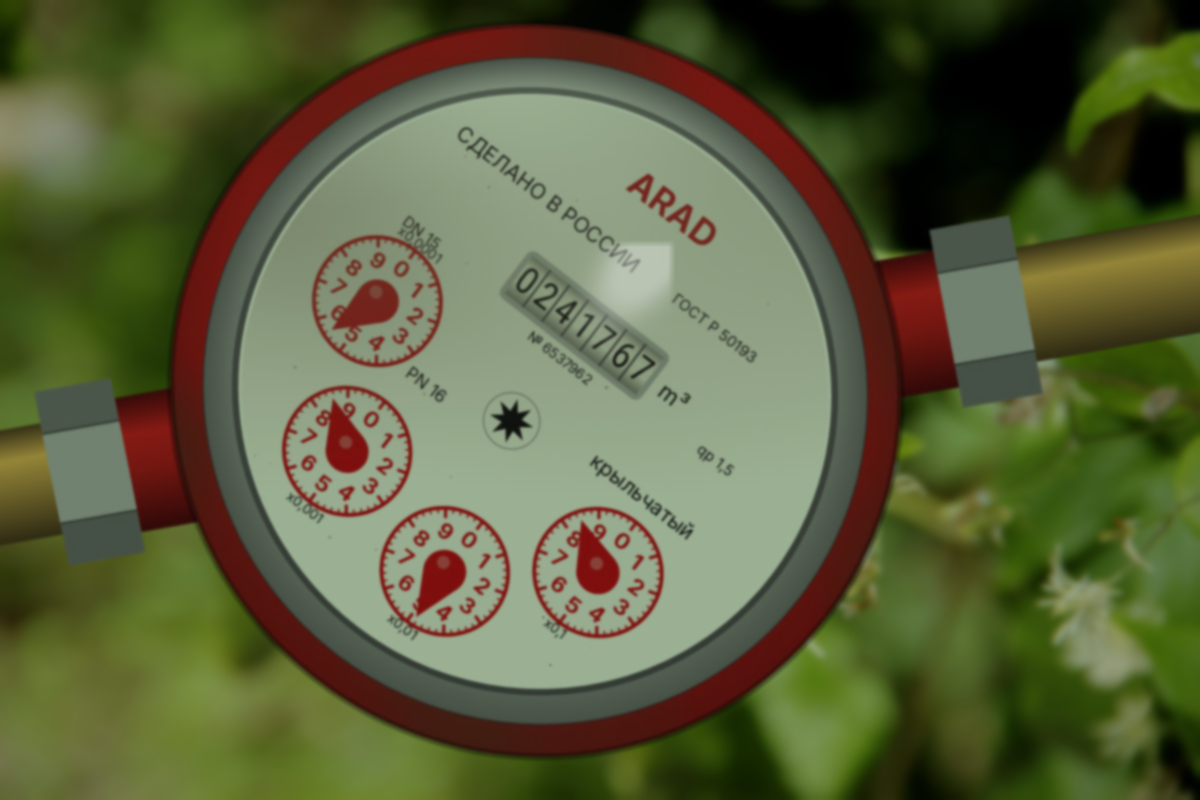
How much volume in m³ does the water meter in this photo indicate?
241767.8485 m³
